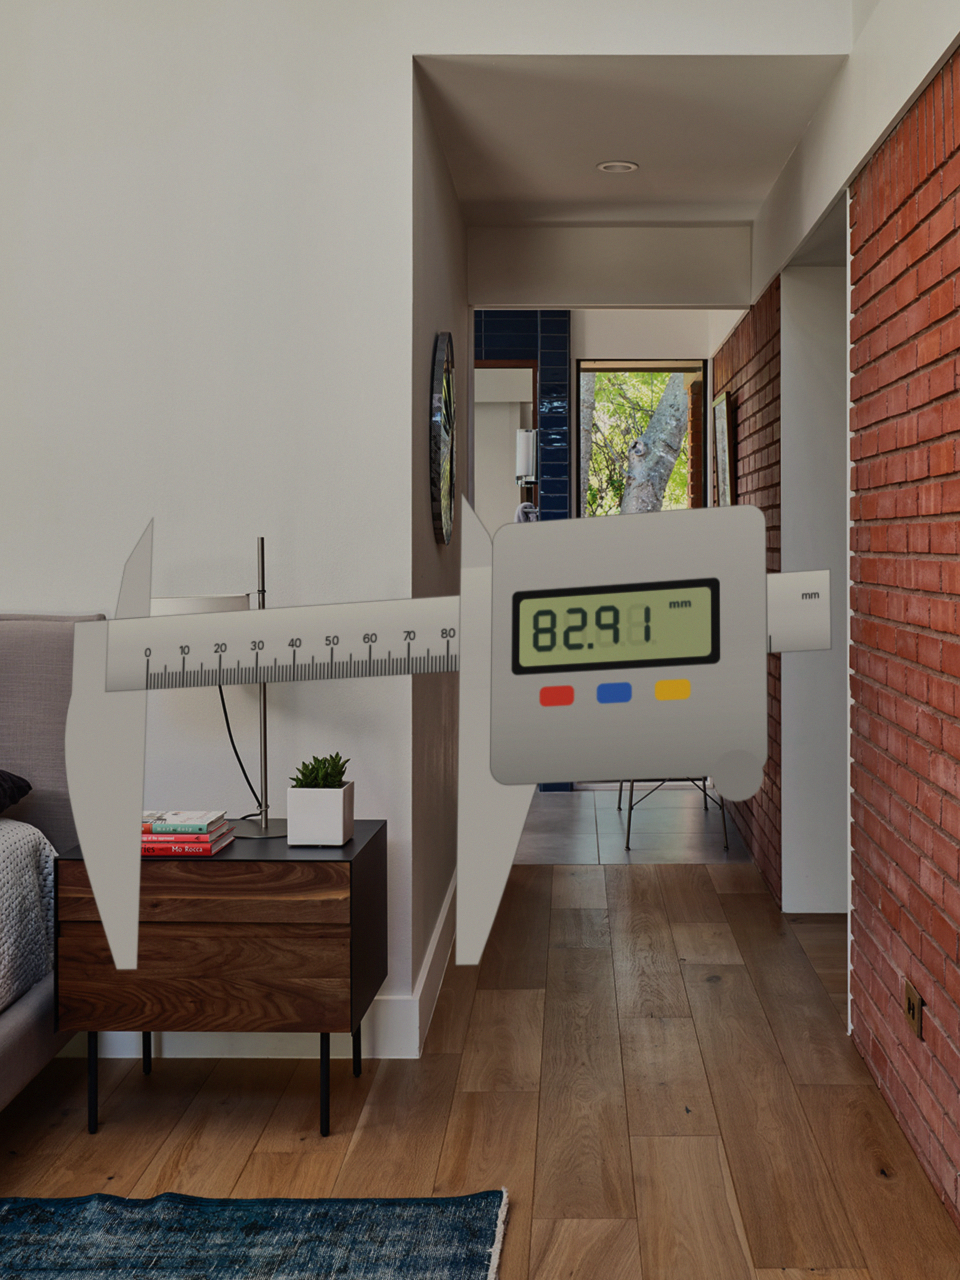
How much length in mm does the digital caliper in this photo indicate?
82.91 mm
